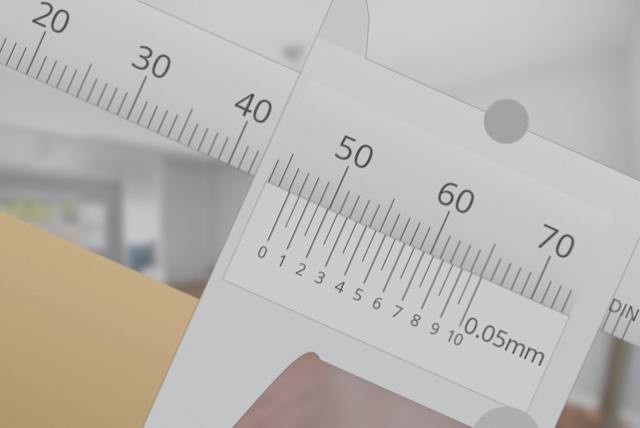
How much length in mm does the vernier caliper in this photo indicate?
46.1 mm
